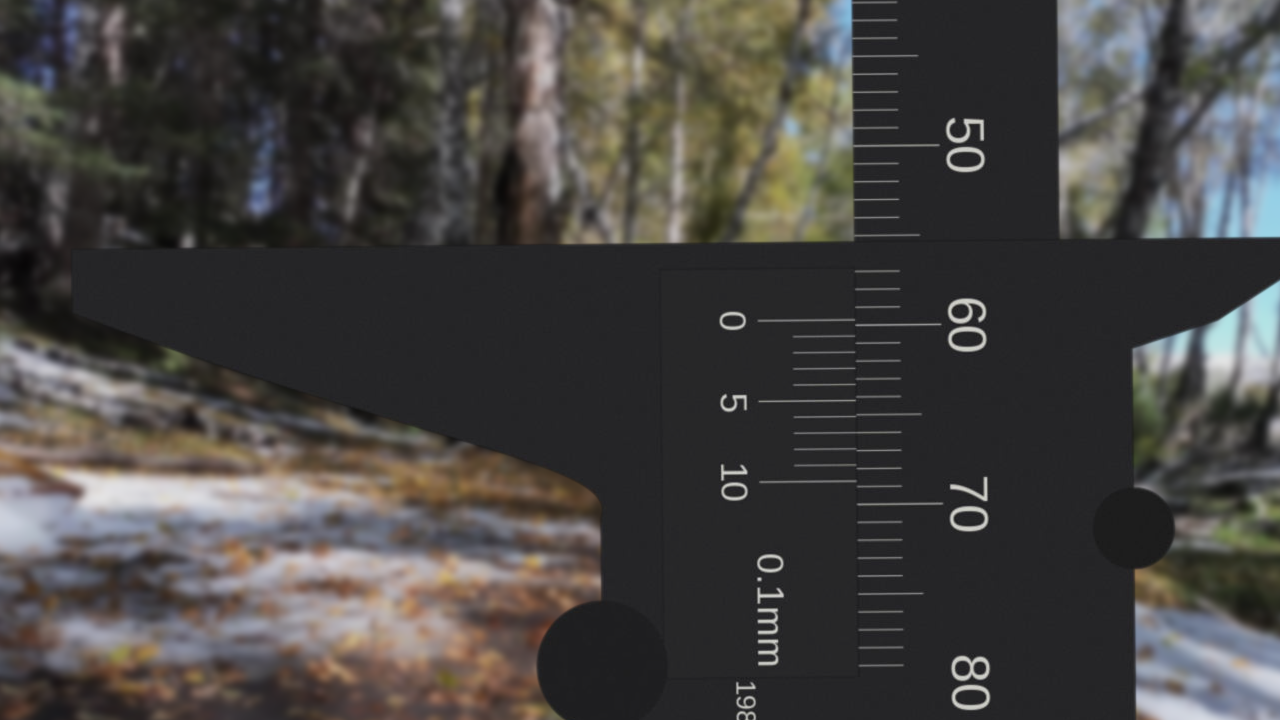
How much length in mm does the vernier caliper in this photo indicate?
59.7 mm
